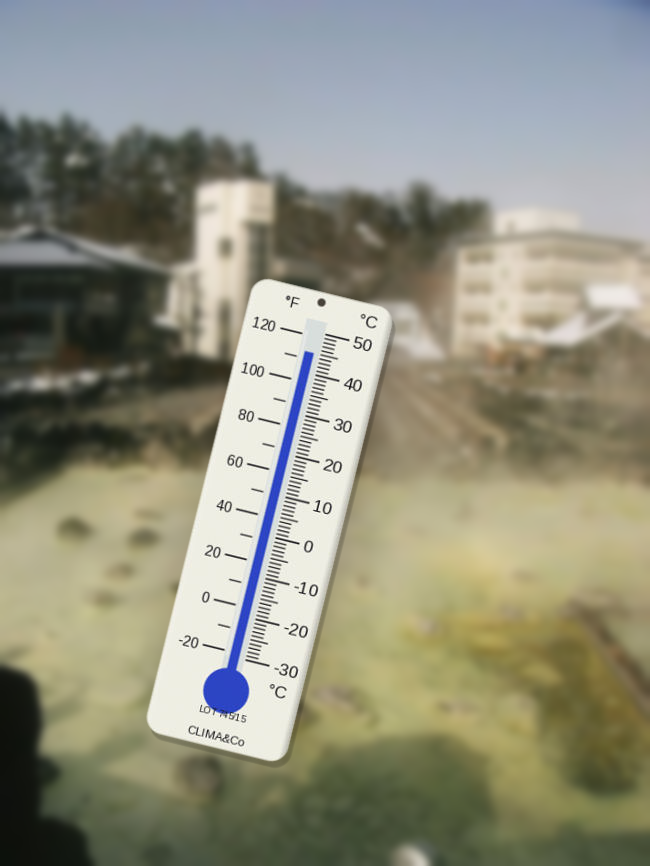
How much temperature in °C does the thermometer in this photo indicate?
45 °C
